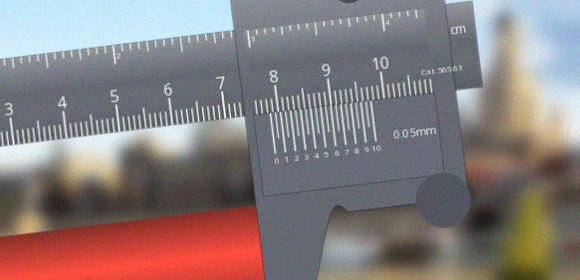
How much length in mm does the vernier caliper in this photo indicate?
78.5 mm
